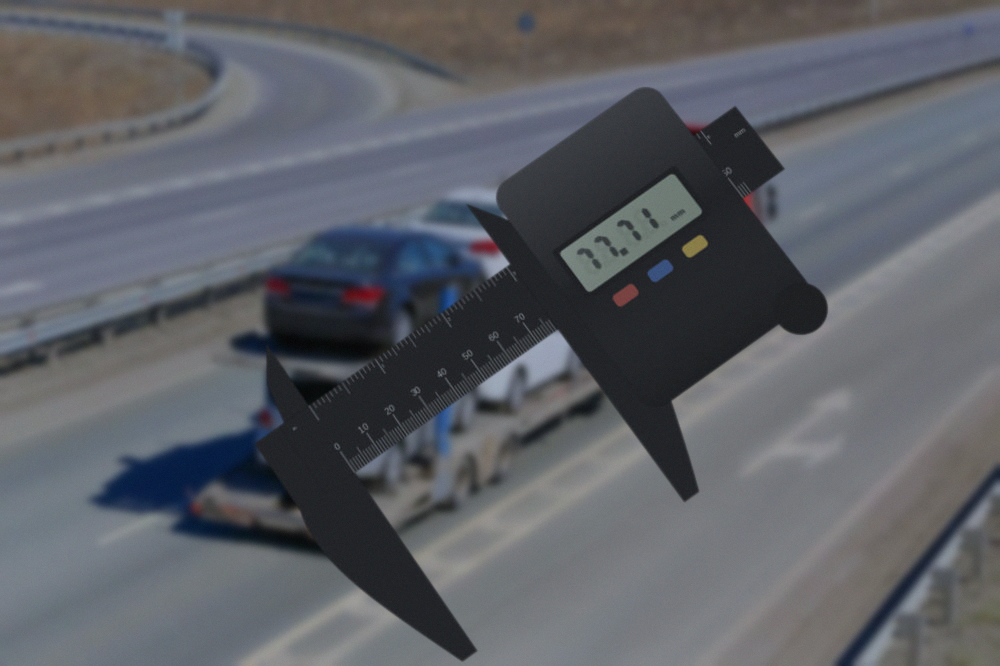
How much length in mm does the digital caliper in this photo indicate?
77.71 mm
